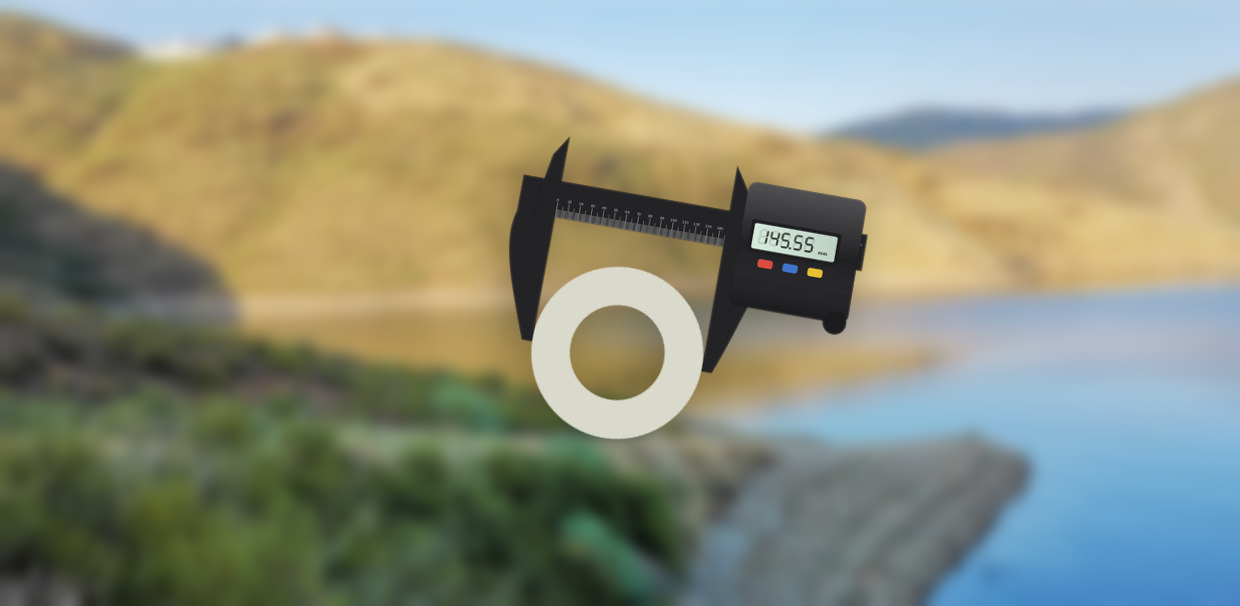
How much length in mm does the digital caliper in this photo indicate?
145.55 mm
